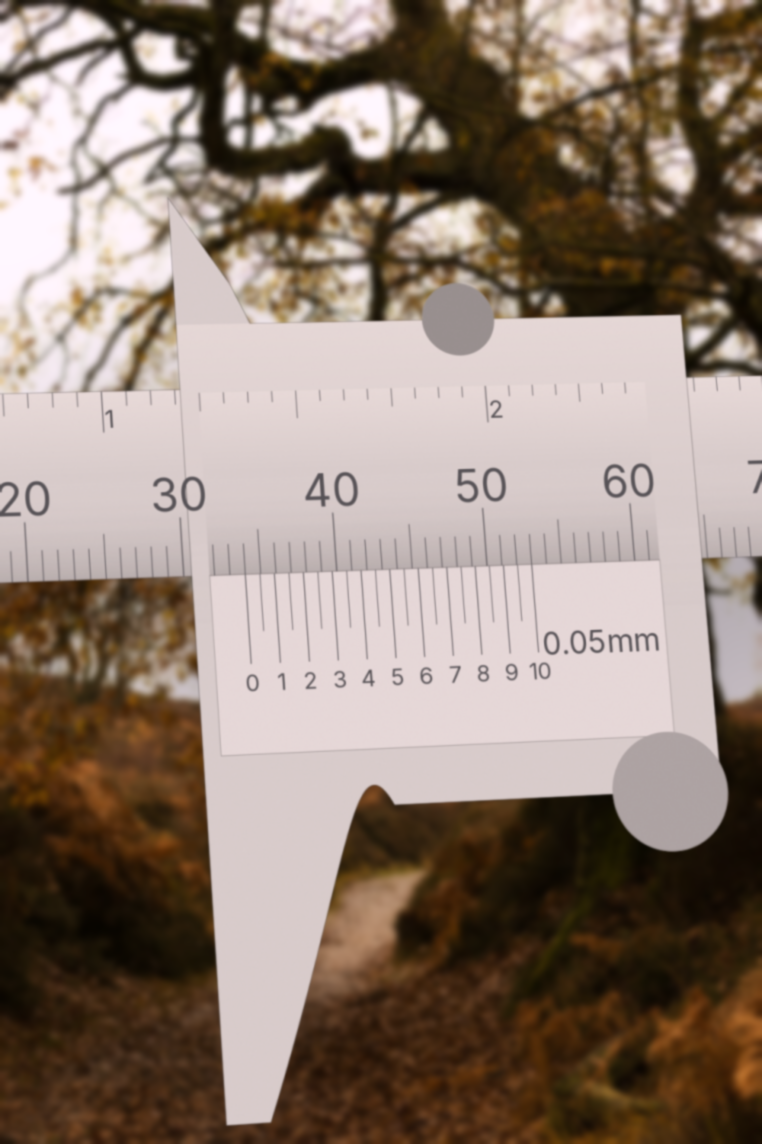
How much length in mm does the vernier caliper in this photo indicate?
34.0 mm
